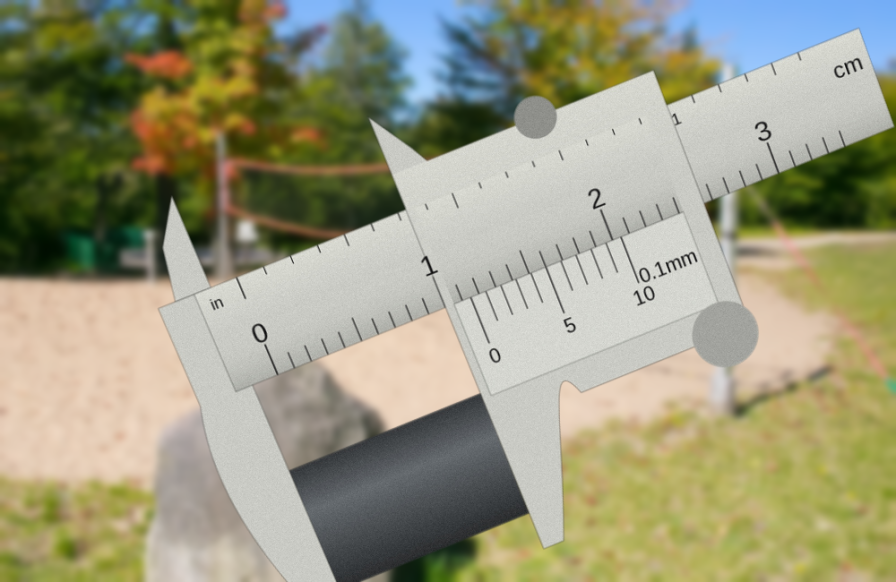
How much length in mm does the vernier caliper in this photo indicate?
11.5 mm
